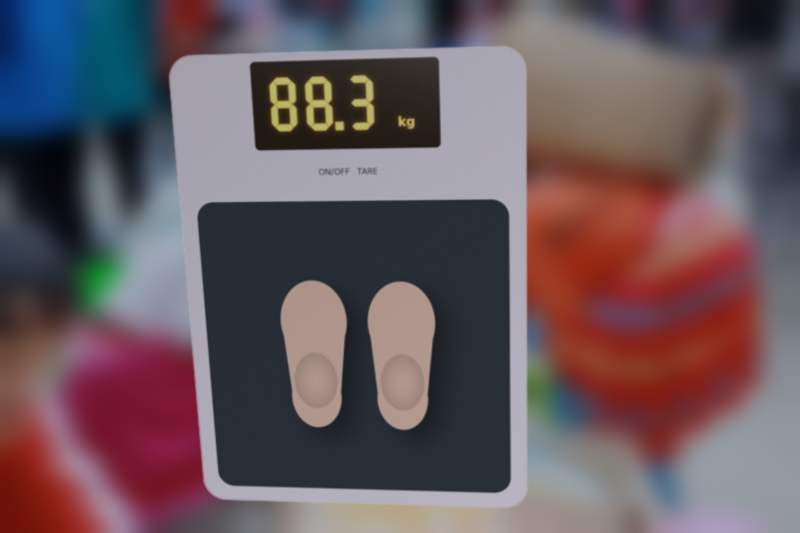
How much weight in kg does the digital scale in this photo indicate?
88.3 kg
